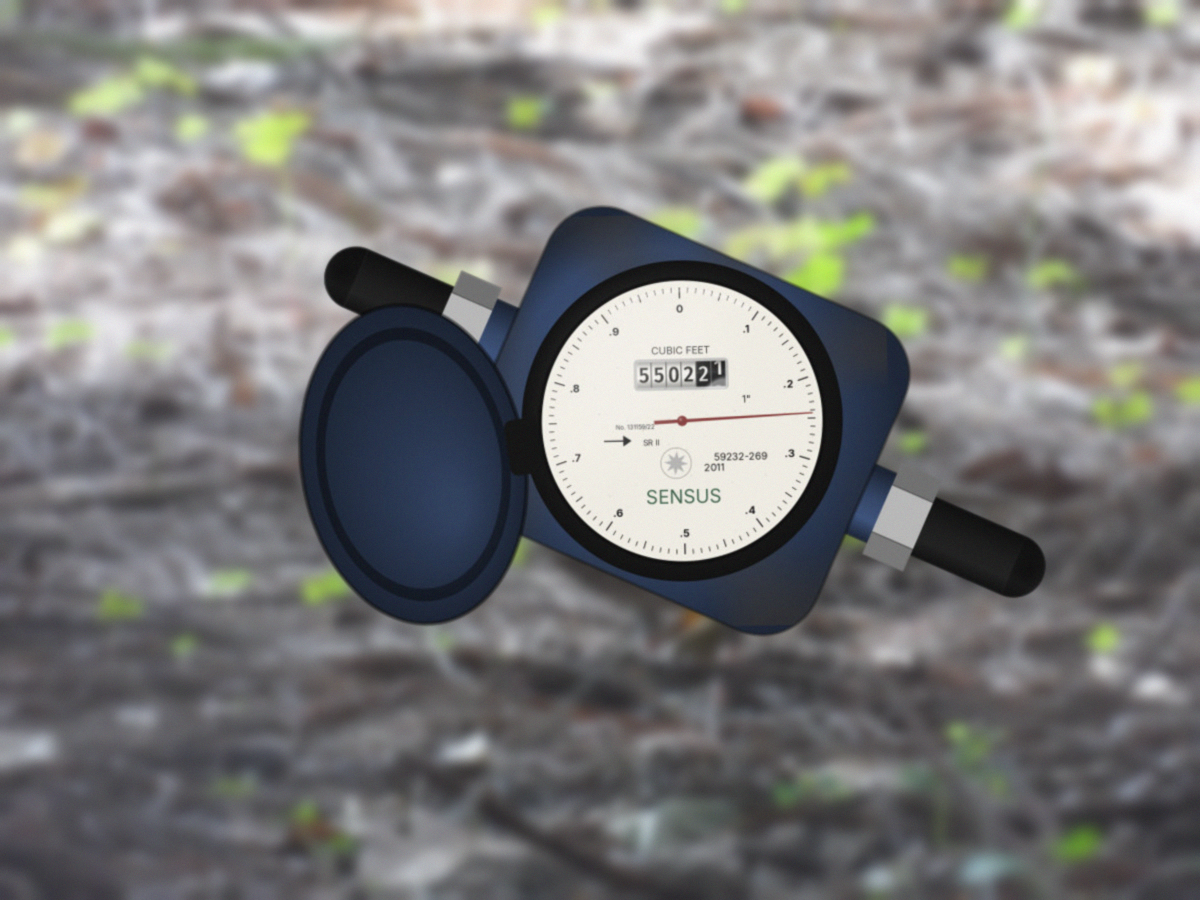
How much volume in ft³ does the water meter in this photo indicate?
550221.24 ft³
